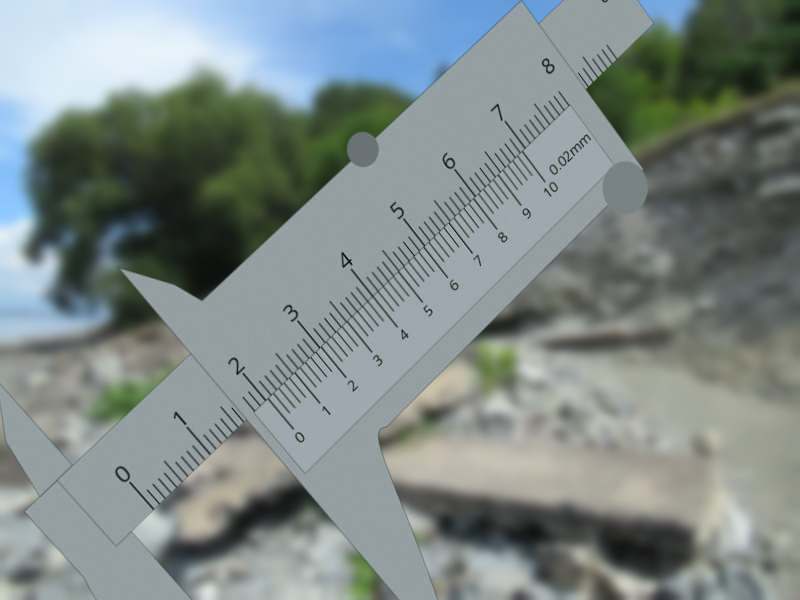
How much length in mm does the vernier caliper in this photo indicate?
20.4 mm
